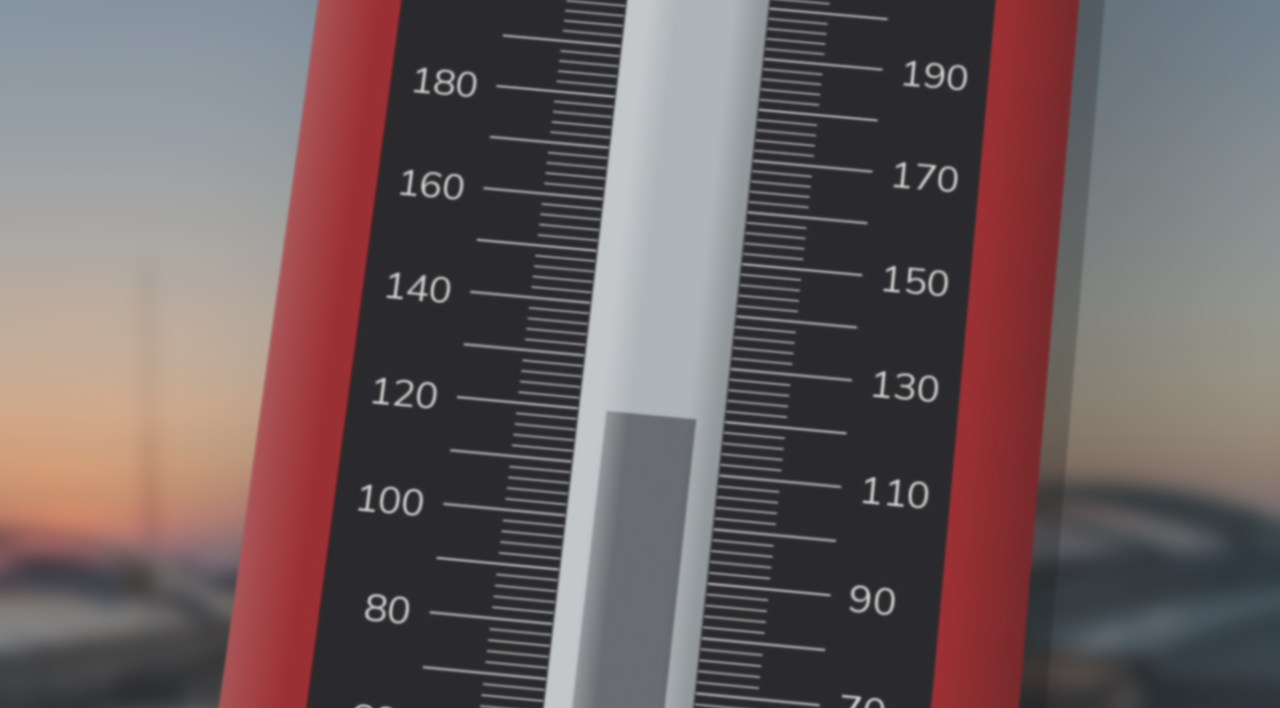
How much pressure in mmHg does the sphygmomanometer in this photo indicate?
120 mmHg
